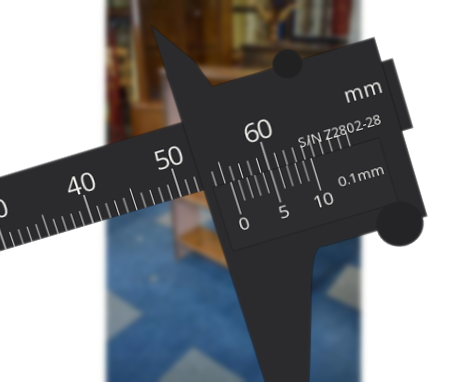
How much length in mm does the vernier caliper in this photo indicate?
55.6 mm
